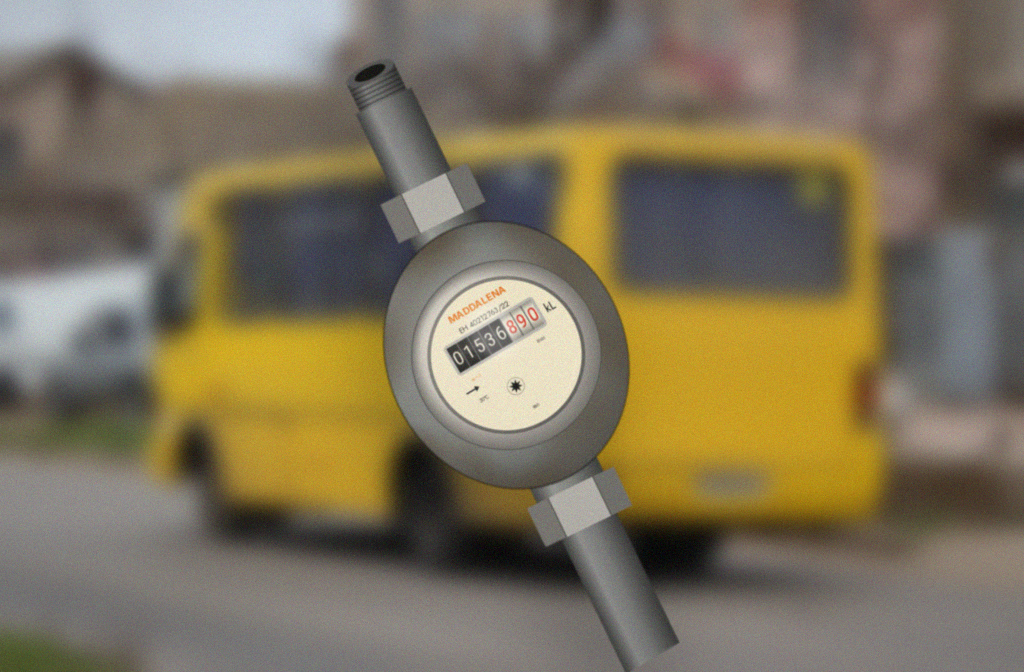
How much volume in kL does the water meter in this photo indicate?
1536.890 kL
